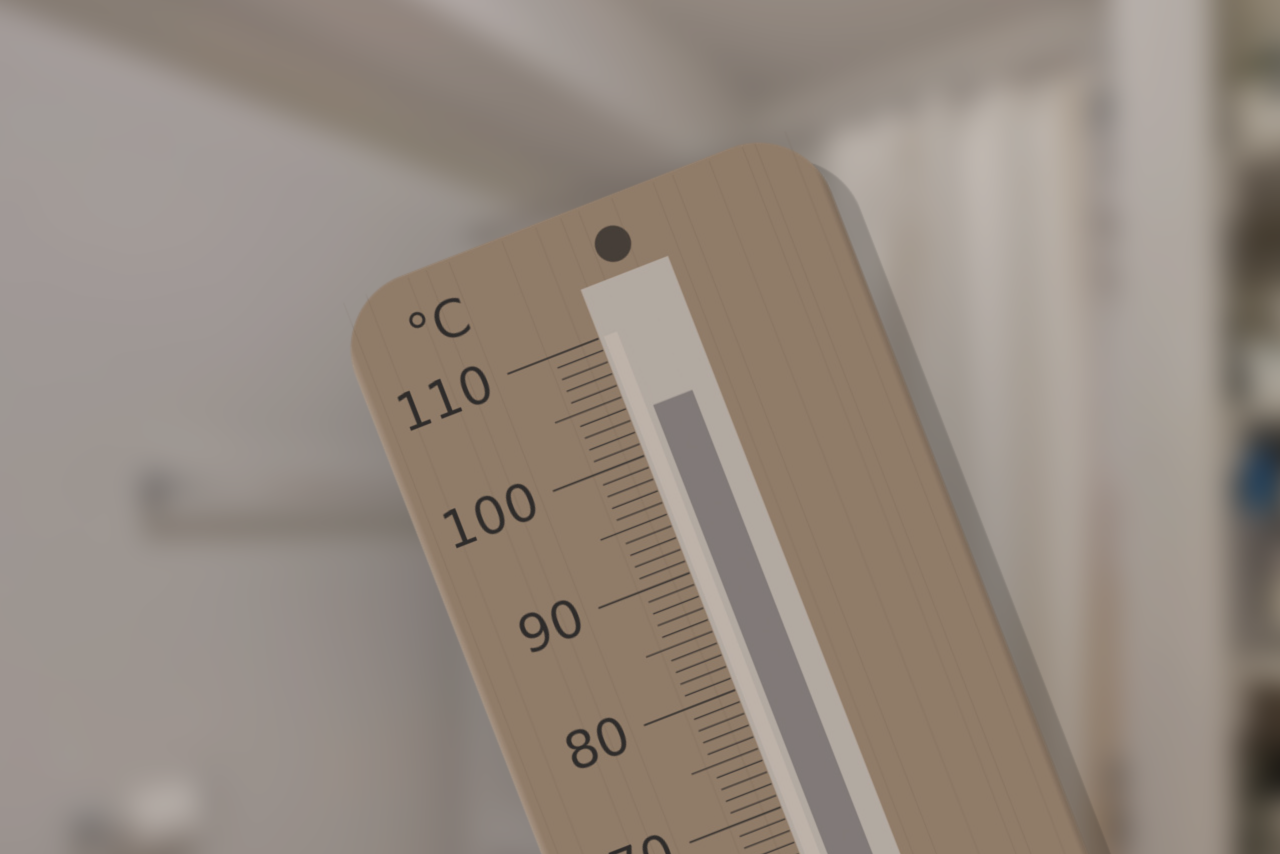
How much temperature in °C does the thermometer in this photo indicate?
103.5 °C
